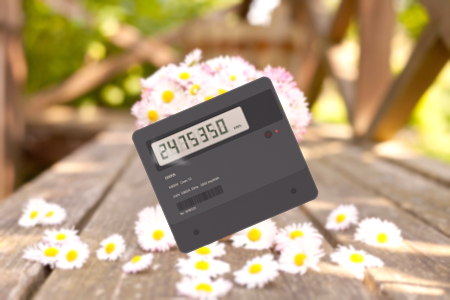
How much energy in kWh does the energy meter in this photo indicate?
2475350 kWh
